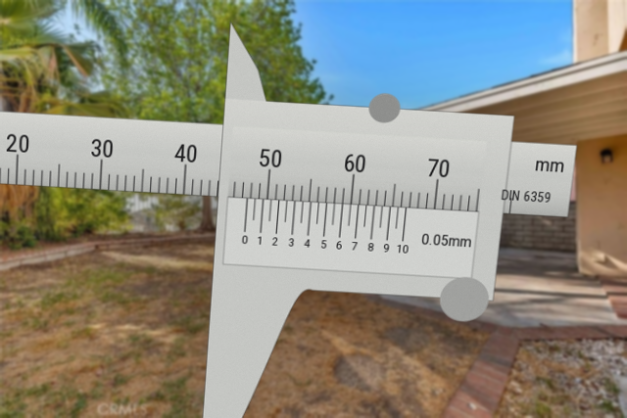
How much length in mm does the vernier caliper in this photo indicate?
47.6 mm
